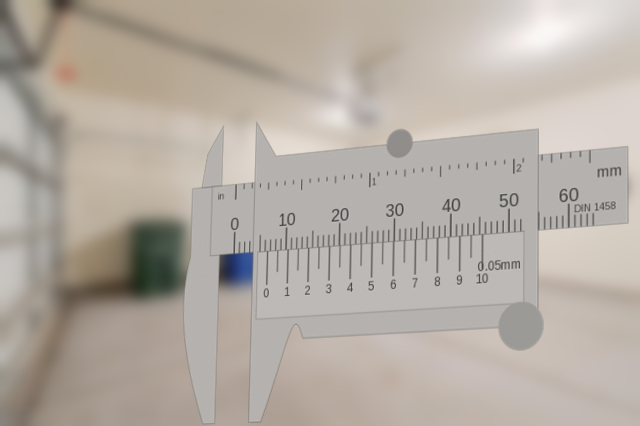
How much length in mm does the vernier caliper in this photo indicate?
6.5 mm
